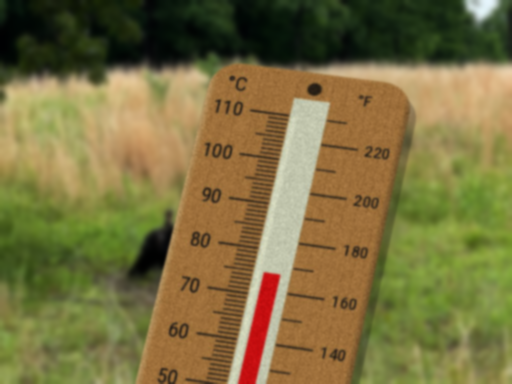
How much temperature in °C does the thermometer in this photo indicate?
75 °C
